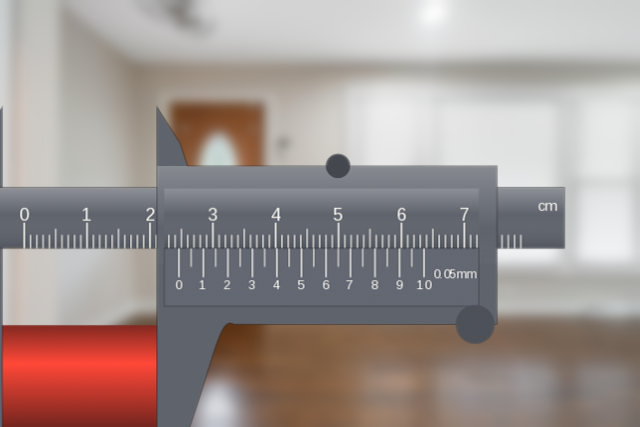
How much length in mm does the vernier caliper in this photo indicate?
24.6 mm
